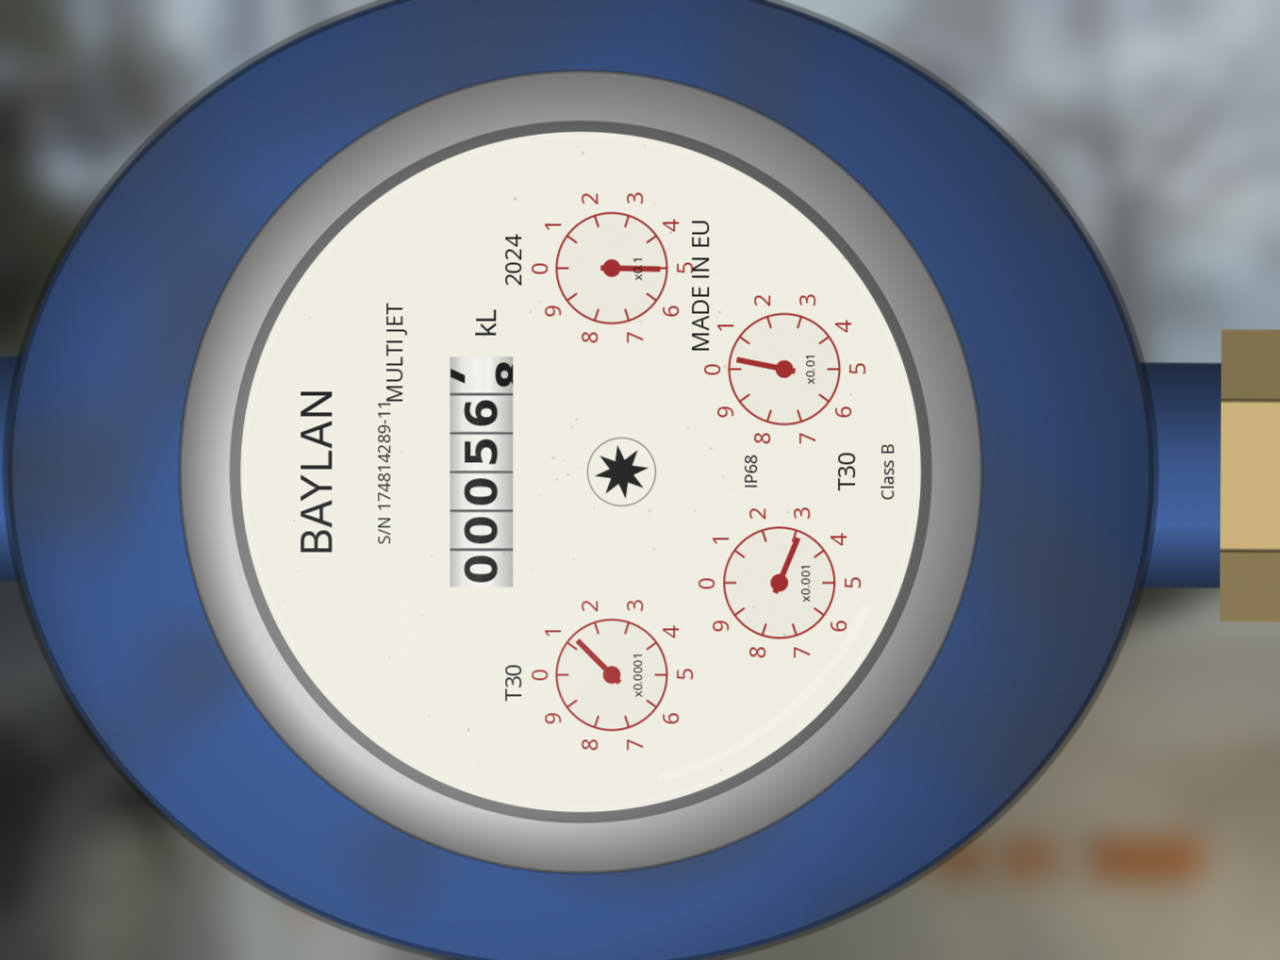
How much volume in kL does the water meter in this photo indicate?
567.5031 kL
